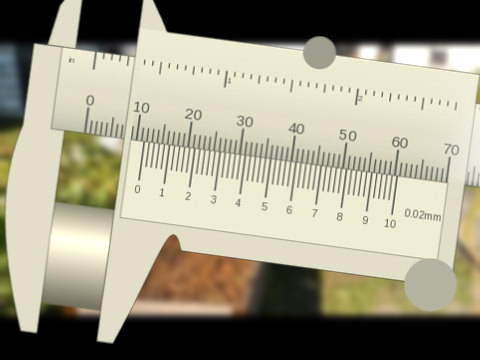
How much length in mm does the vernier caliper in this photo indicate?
11.5 mm
